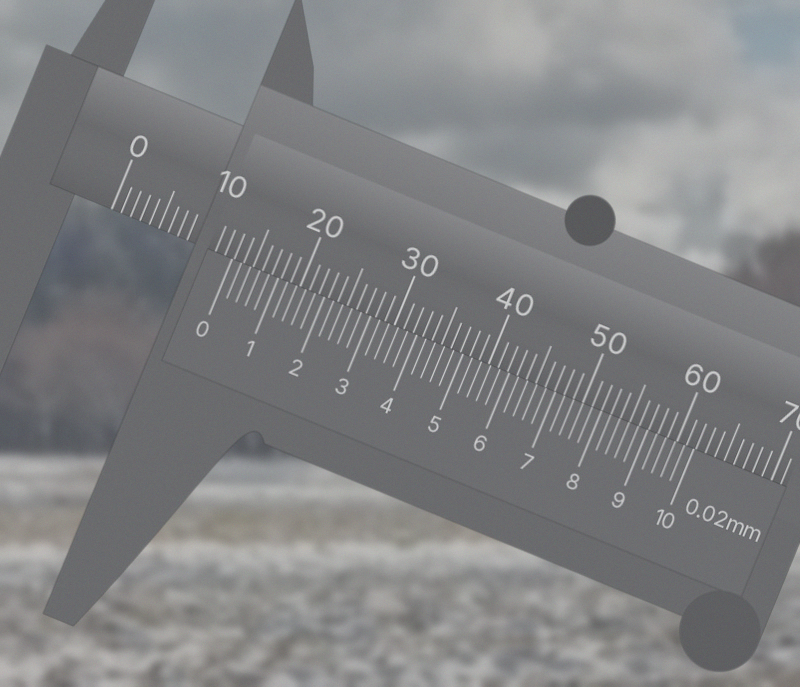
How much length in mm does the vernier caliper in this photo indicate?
12.8 mm
